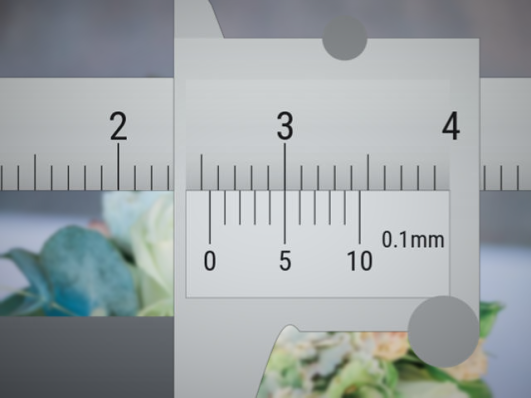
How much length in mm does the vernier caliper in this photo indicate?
25.5 mm
